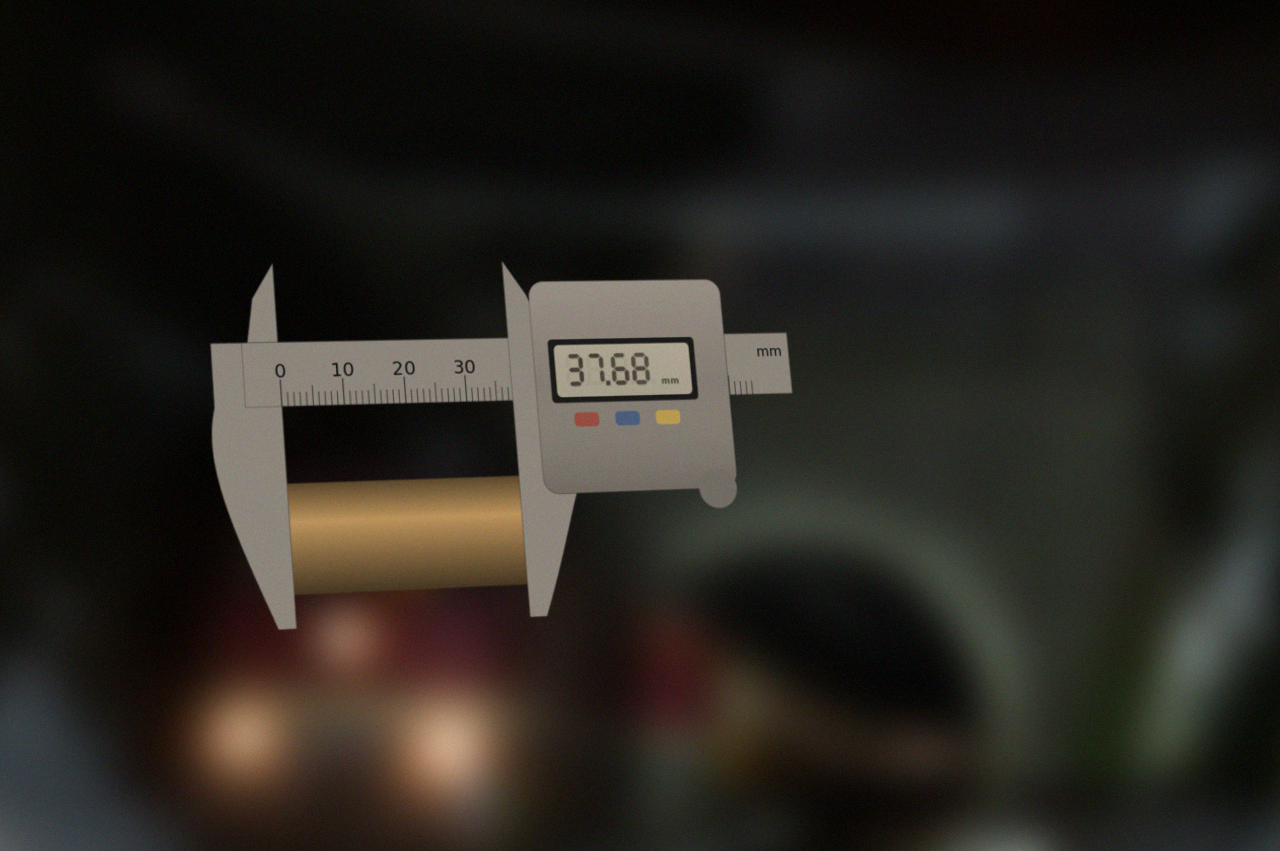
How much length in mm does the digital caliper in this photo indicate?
37.68 mm
